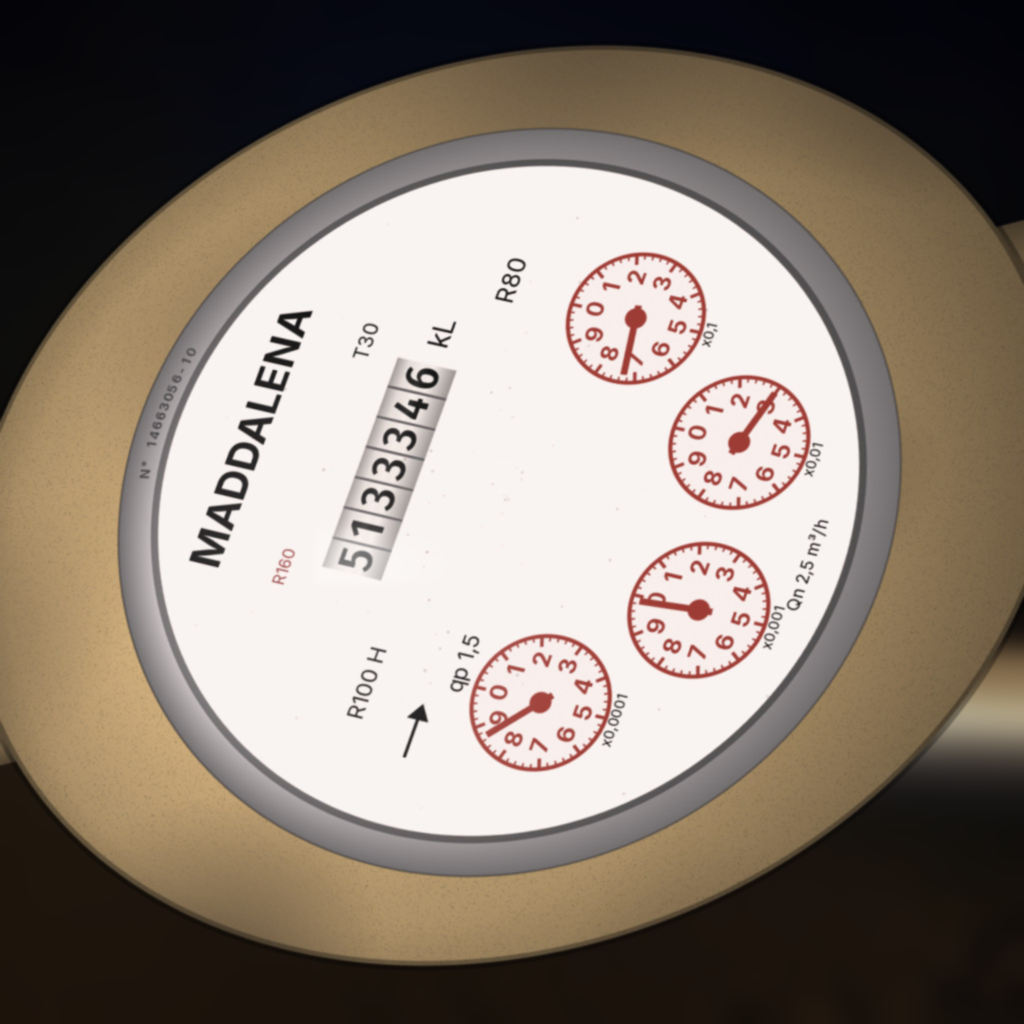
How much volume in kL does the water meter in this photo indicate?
5133346.7298 kL
